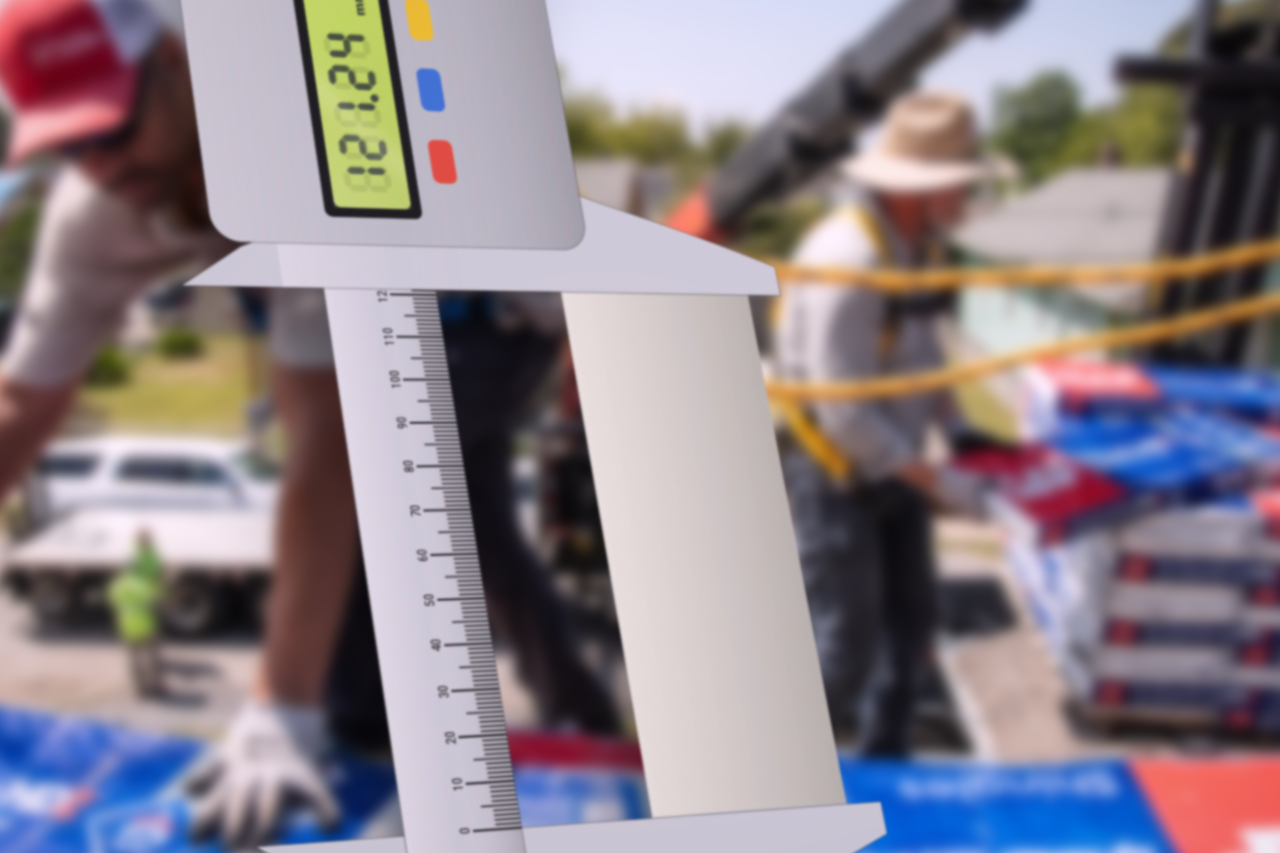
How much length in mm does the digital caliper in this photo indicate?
121.24 mm
